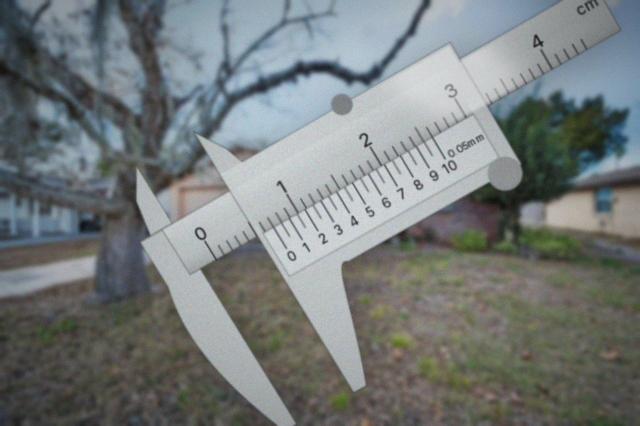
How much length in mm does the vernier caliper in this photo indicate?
7.0 mm
